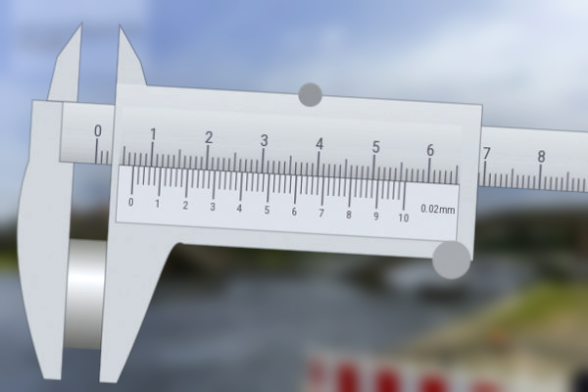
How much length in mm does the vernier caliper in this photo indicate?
6.8 mm
